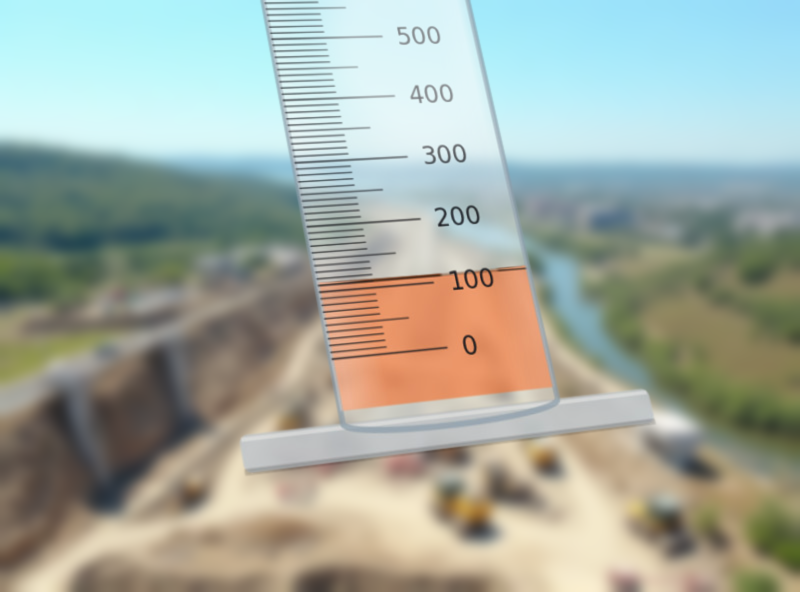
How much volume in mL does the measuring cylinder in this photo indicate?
110 mL
